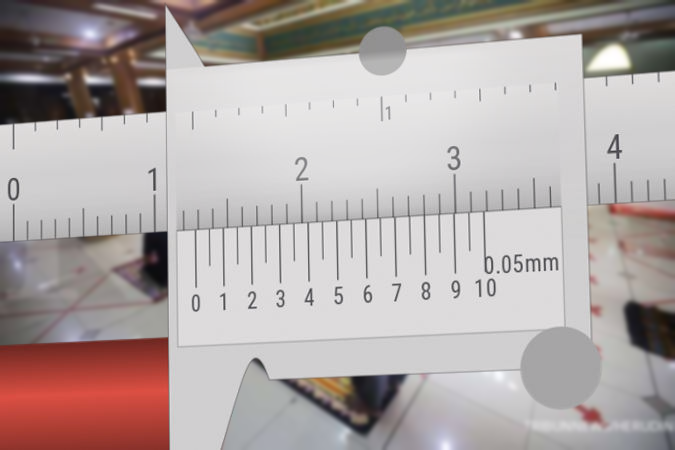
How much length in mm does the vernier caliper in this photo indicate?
12.8 mm
